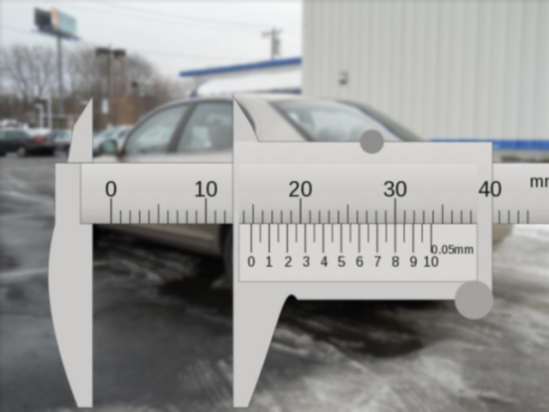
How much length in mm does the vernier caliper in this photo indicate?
14.8 mm
